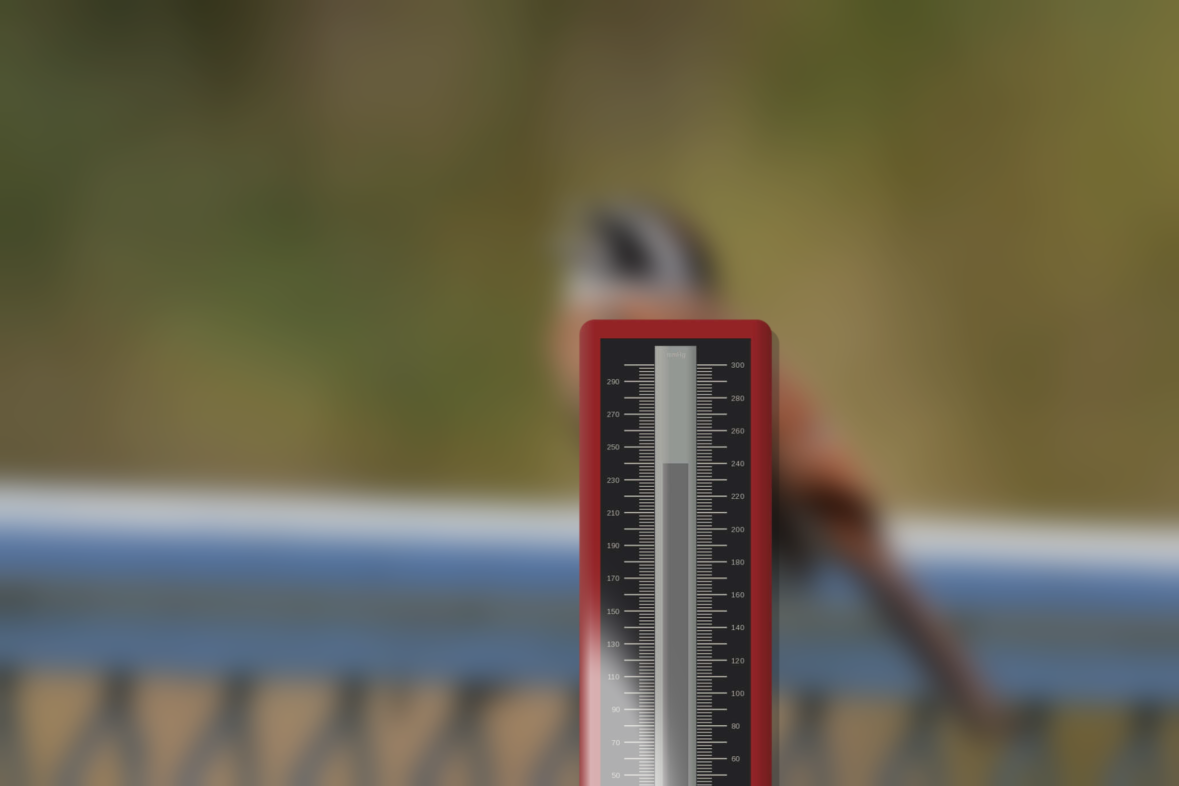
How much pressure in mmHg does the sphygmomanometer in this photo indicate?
240 mmHg
